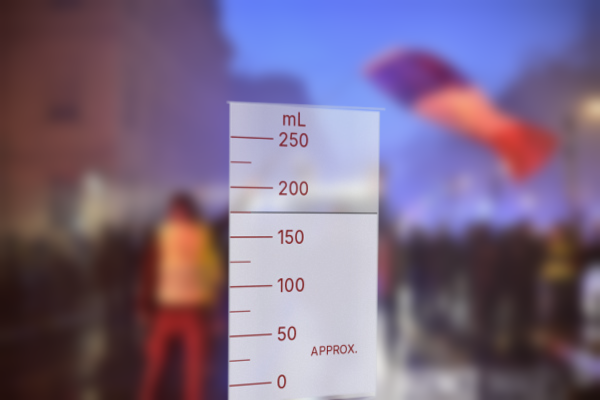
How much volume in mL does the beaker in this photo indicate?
175 mL
